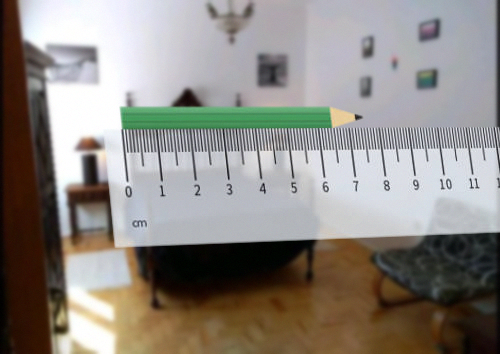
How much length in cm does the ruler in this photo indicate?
7.5 cm
